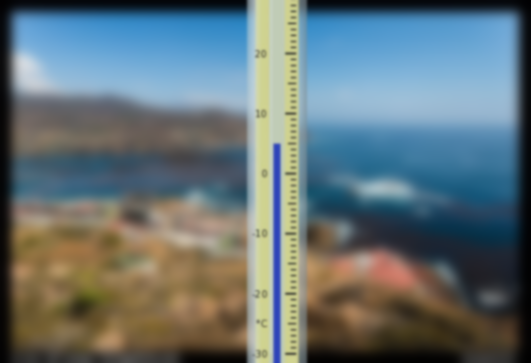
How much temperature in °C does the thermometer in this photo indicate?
5 °C
